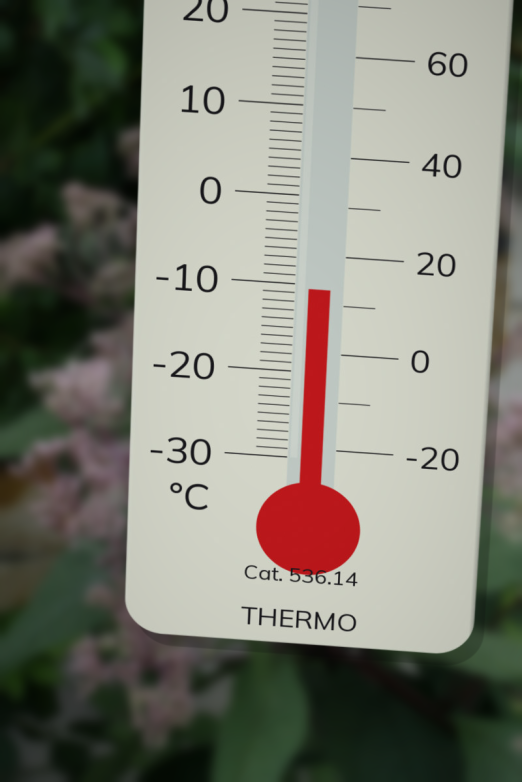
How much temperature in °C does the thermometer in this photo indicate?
-10.5 °C
